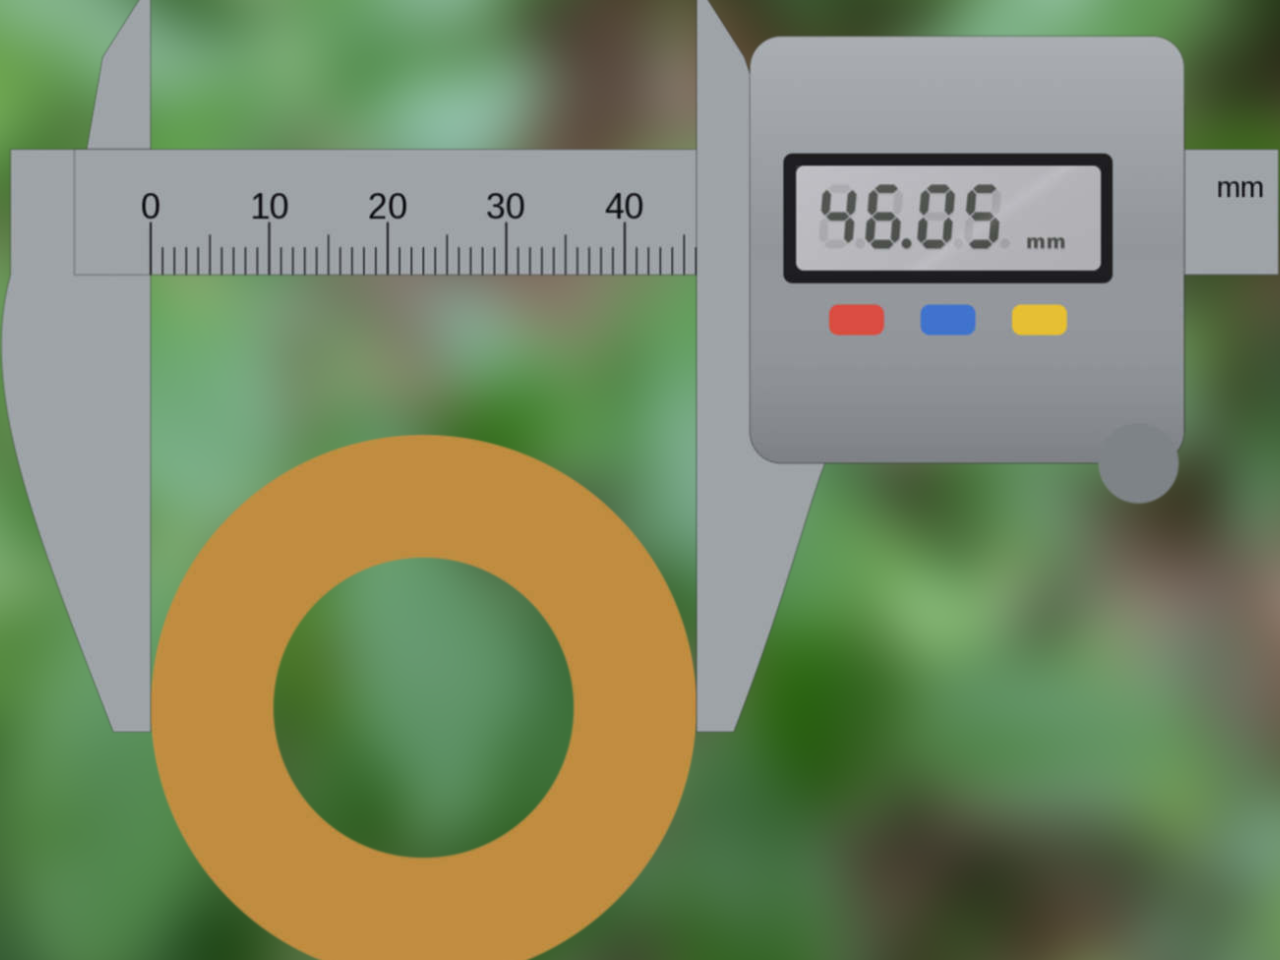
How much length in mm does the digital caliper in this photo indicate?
46.05 mm
